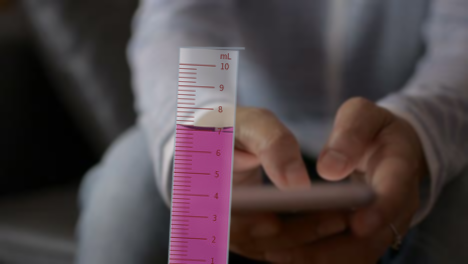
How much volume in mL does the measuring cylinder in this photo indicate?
7 mL
